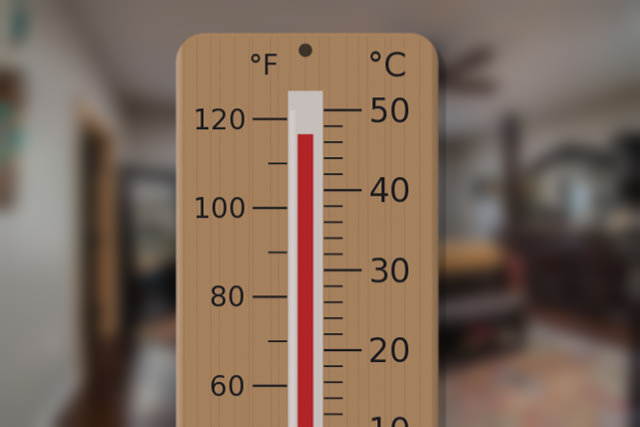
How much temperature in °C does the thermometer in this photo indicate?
47 °C
